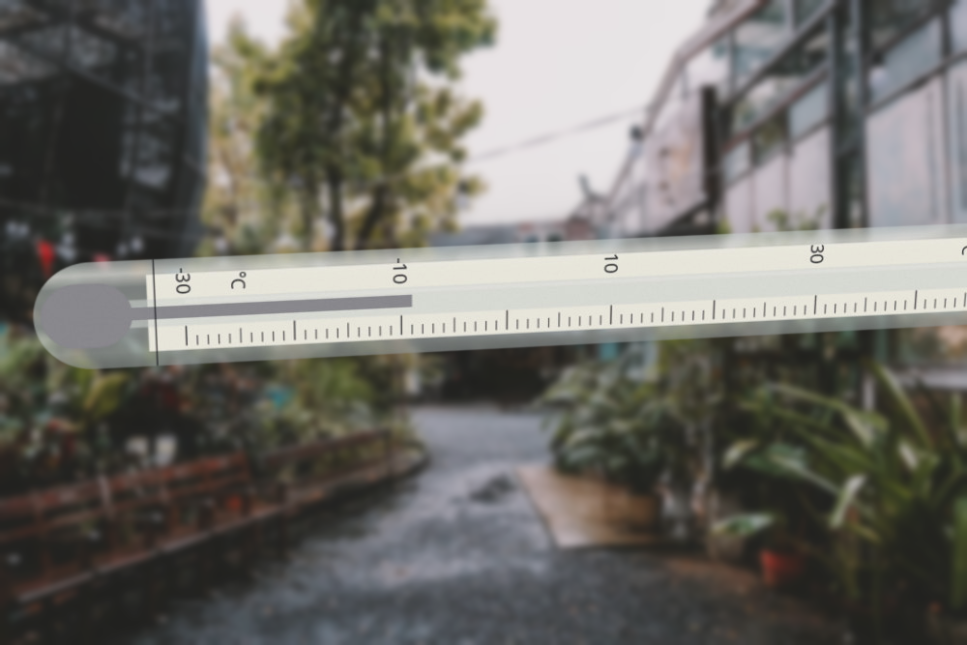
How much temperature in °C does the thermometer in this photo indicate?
-9 °C
